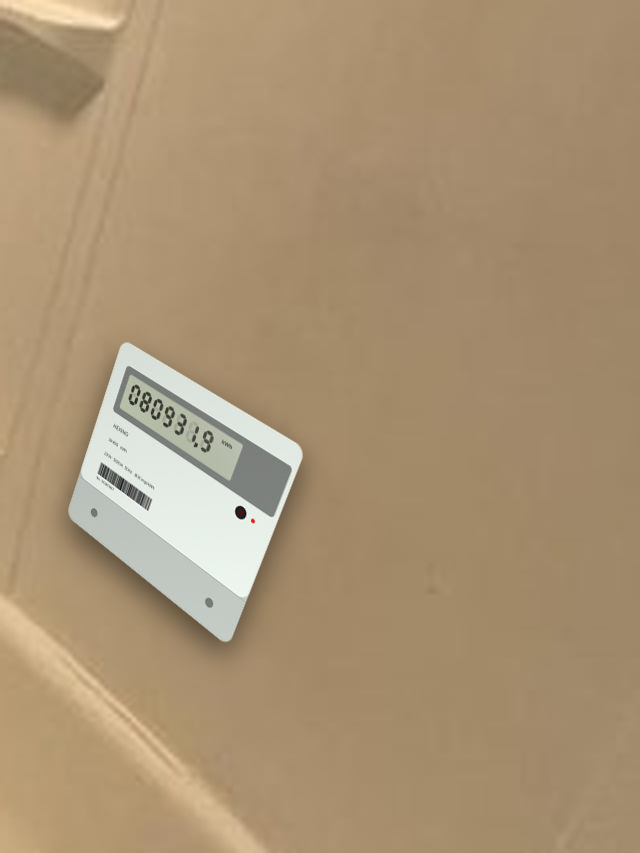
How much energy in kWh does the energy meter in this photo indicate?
80931.9 kWh
